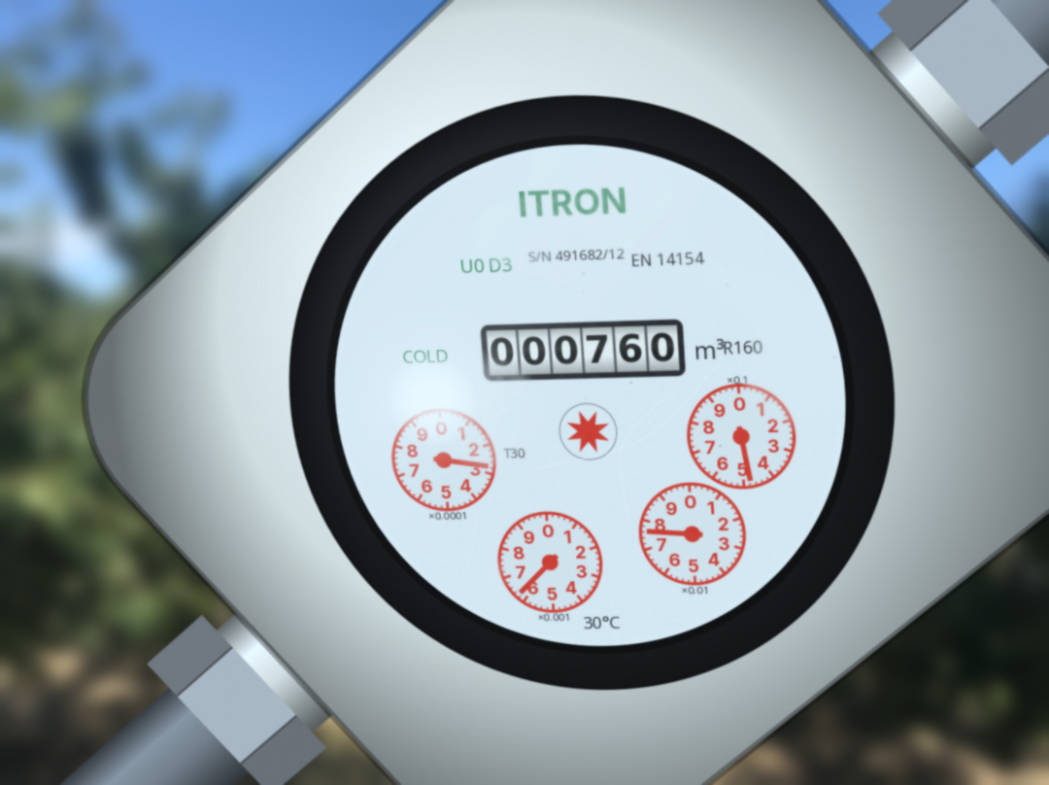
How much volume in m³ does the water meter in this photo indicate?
760.4762 m³
